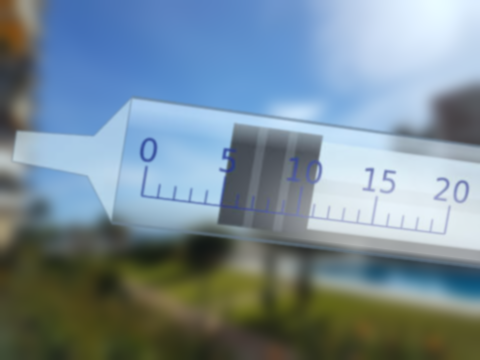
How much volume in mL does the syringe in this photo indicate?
5 mL
